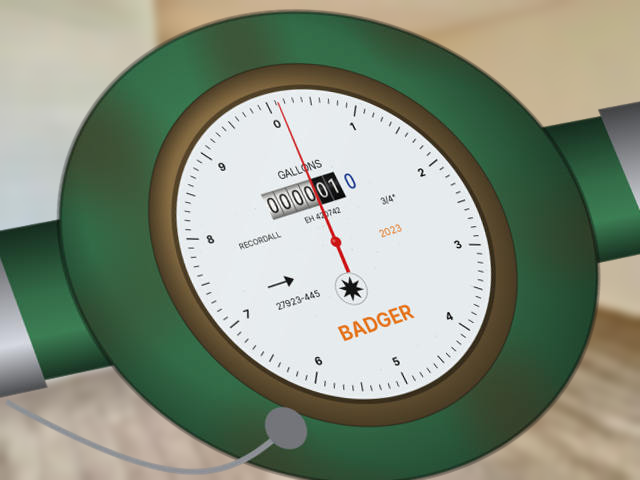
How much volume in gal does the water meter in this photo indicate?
10.1 gal
